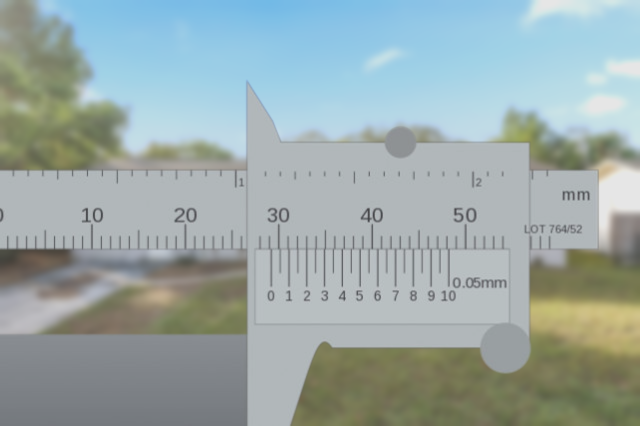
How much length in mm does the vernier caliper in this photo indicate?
29.2 mm
